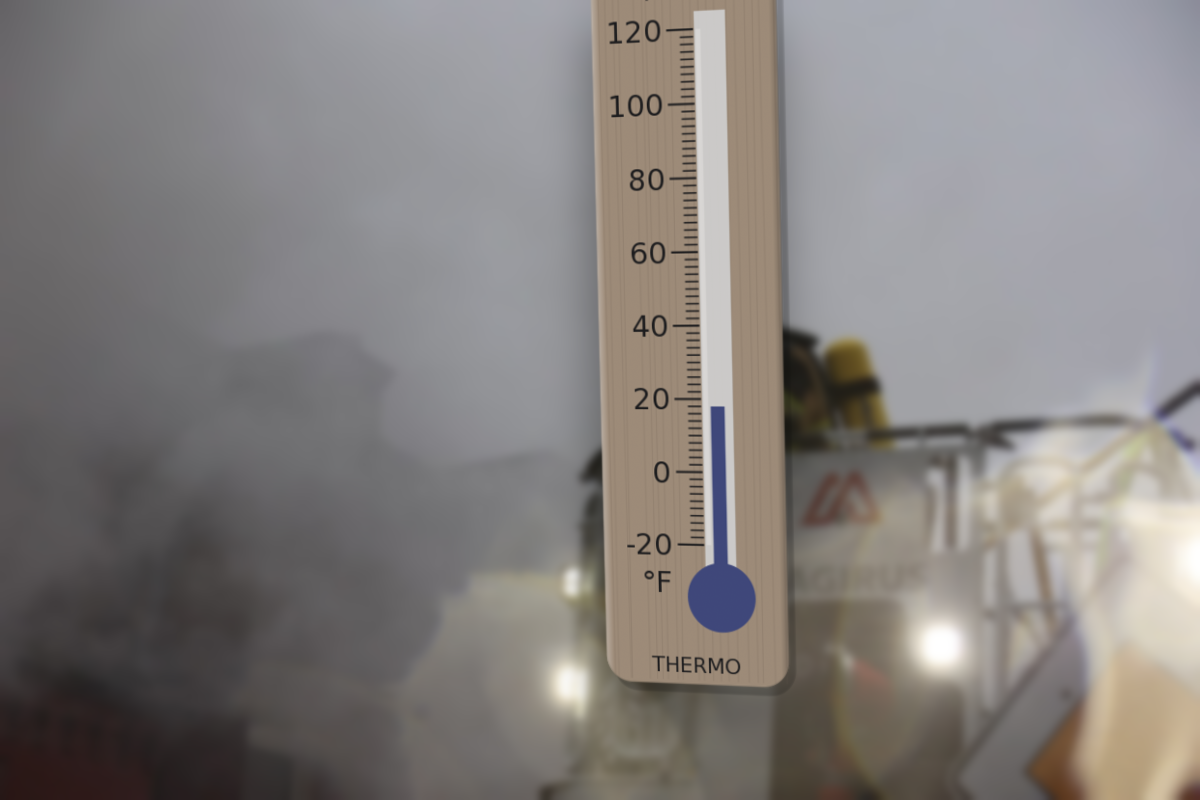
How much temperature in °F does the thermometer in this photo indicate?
18 °F
